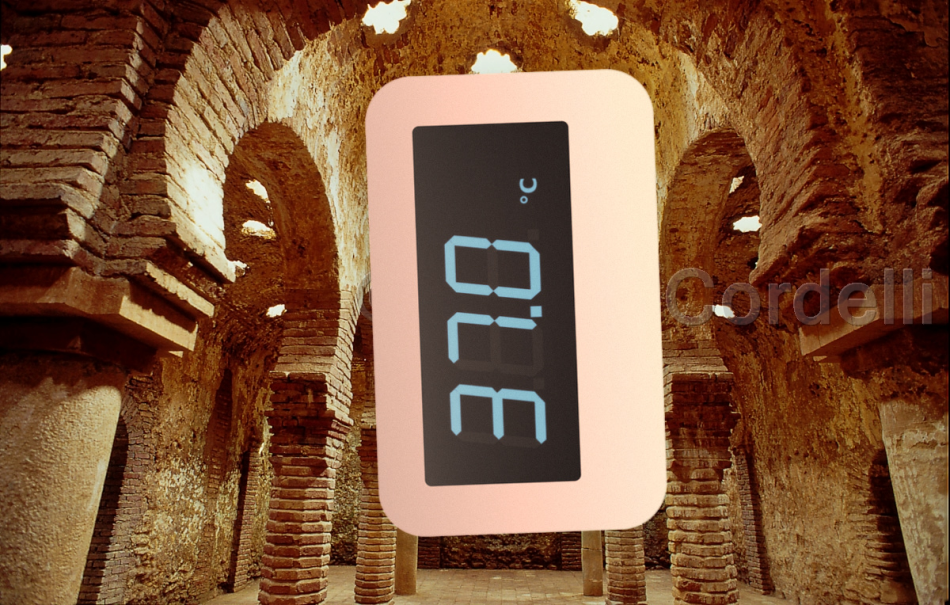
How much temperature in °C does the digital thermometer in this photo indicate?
37.0 °C
